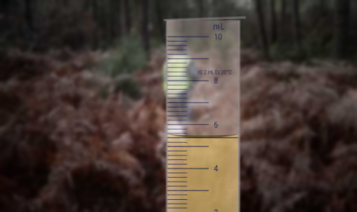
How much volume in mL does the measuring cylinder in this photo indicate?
5.4 mL
